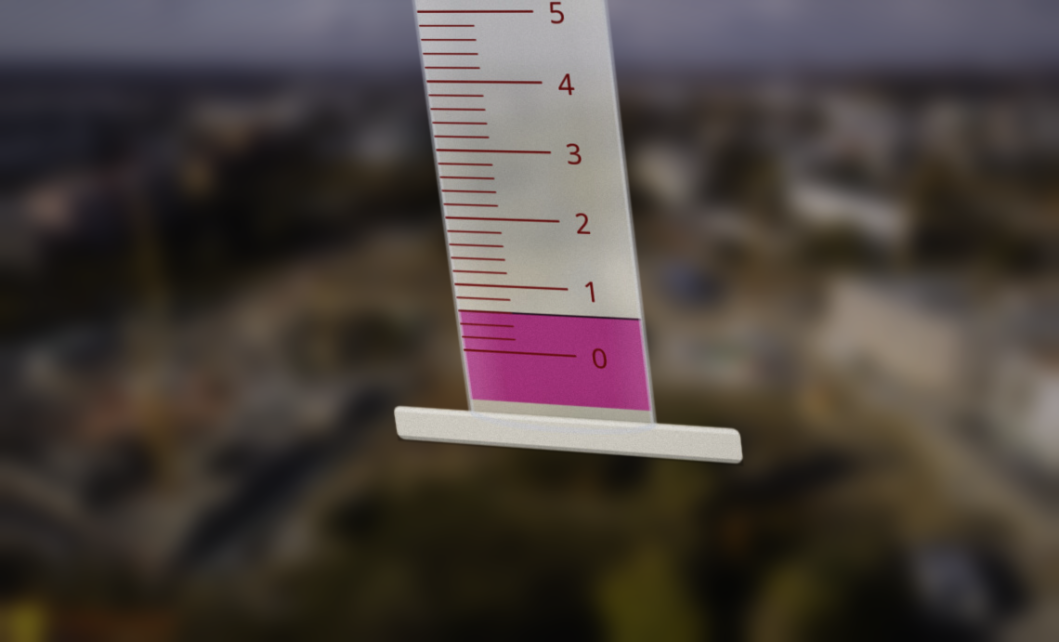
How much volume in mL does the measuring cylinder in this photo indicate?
0.6 mL
